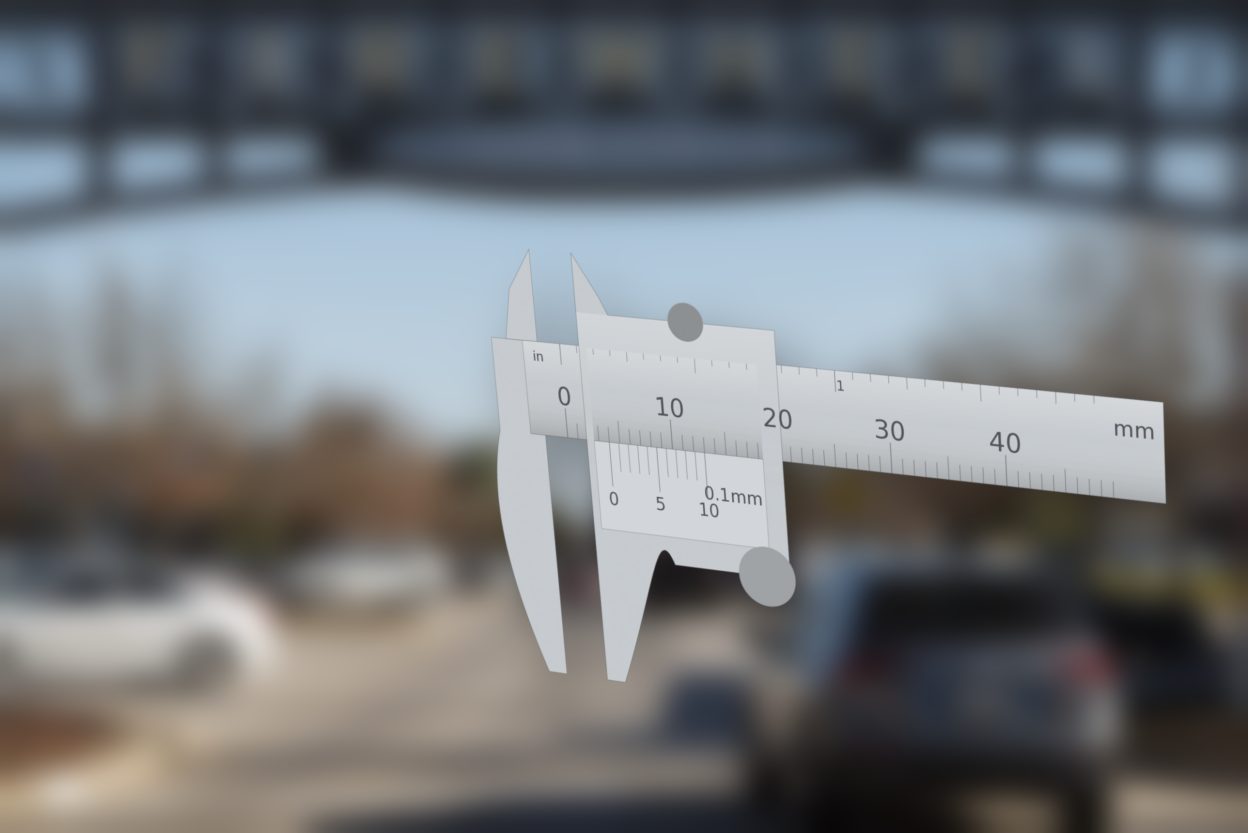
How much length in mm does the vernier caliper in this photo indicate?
4.0 mm
